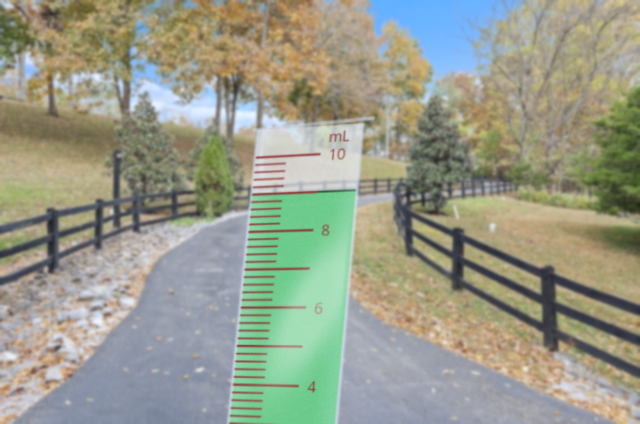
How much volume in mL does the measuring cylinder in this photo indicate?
9 mL
